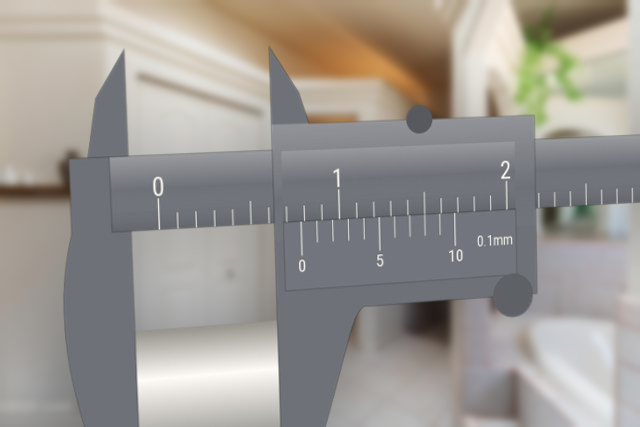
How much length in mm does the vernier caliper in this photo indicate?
7.8 mm
